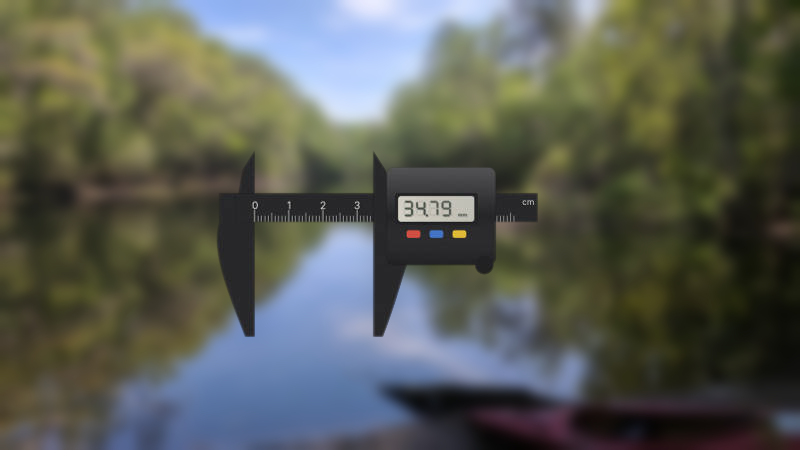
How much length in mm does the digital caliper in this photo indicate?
34.79 mm
